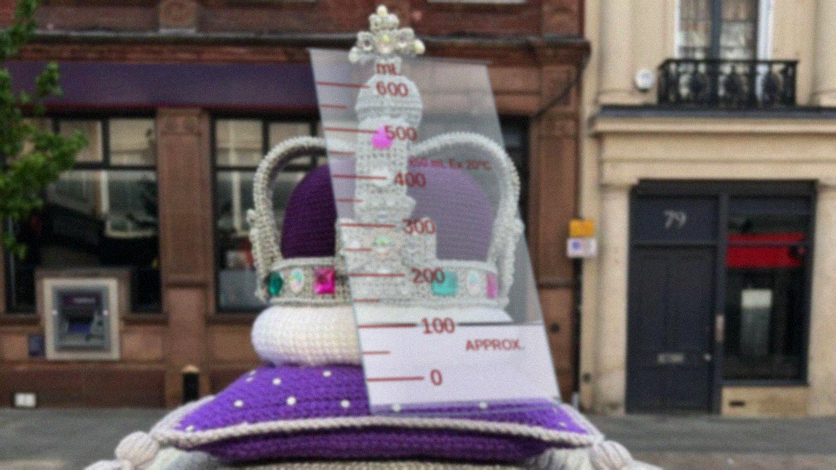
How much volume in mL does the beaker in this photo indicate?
100 mL
